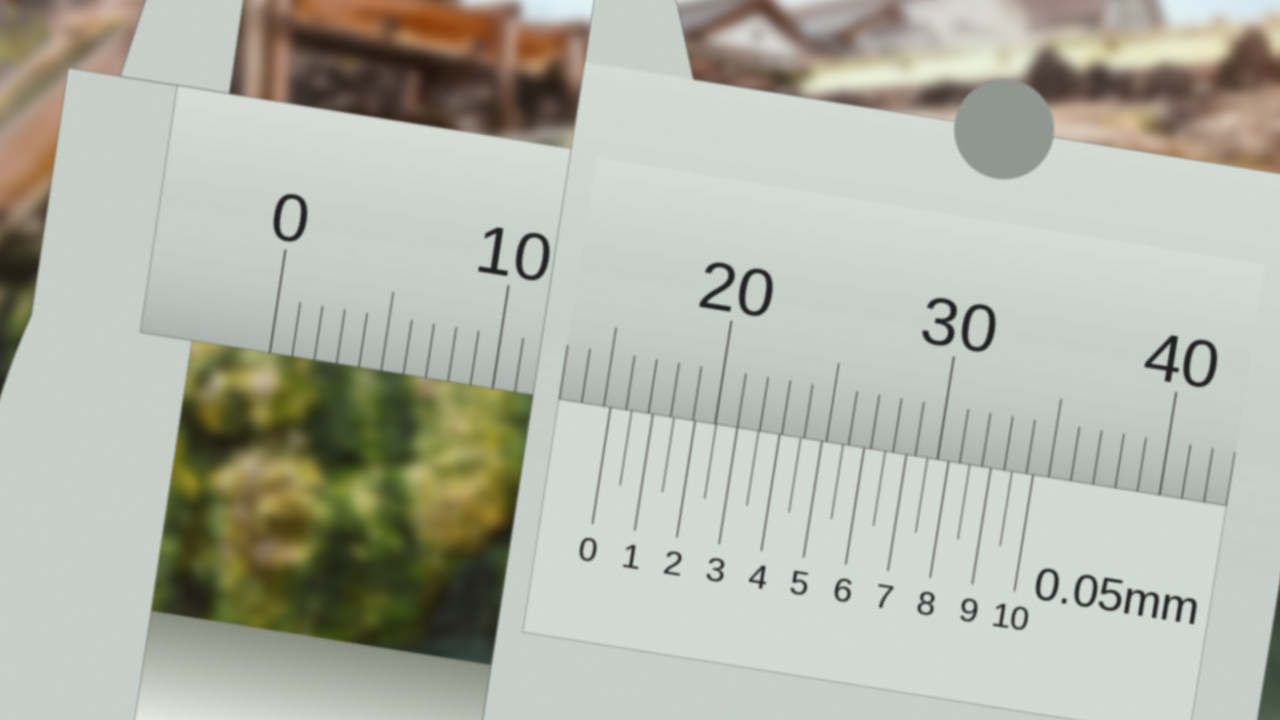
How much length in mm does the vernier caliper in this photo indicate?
15.3 mm
